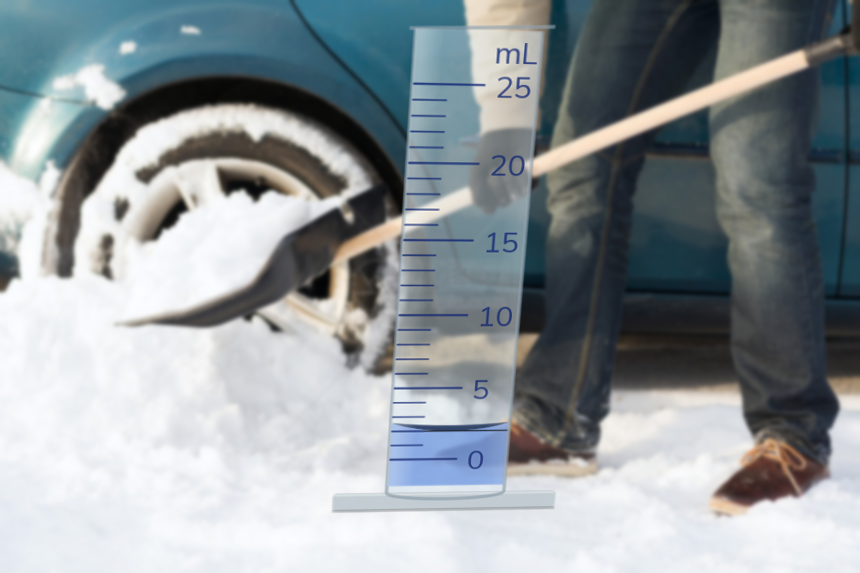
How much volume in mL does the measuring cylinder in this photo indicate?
2 mL
